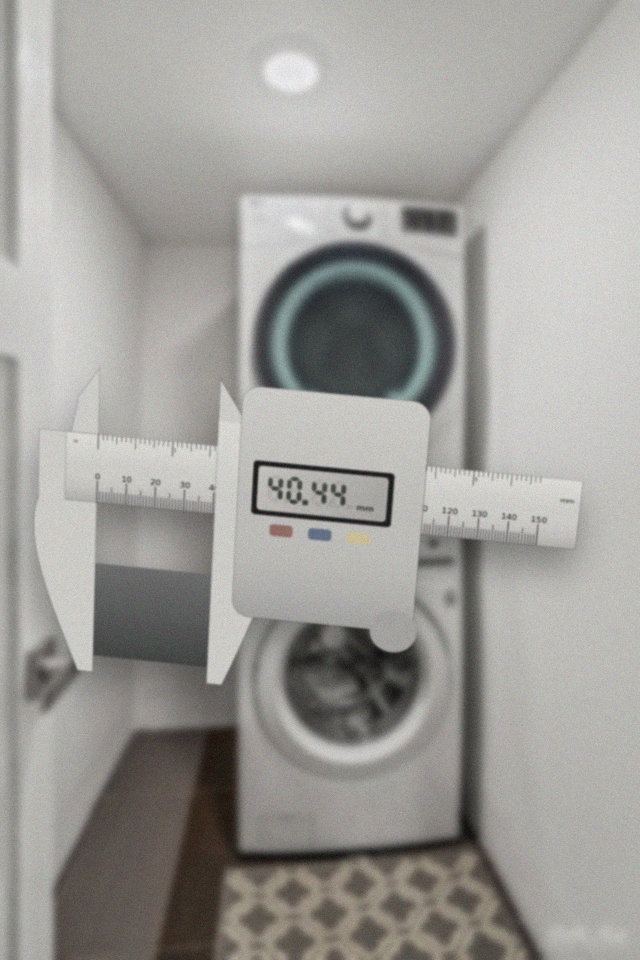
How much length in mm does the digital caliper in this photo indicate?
40.44 mm
